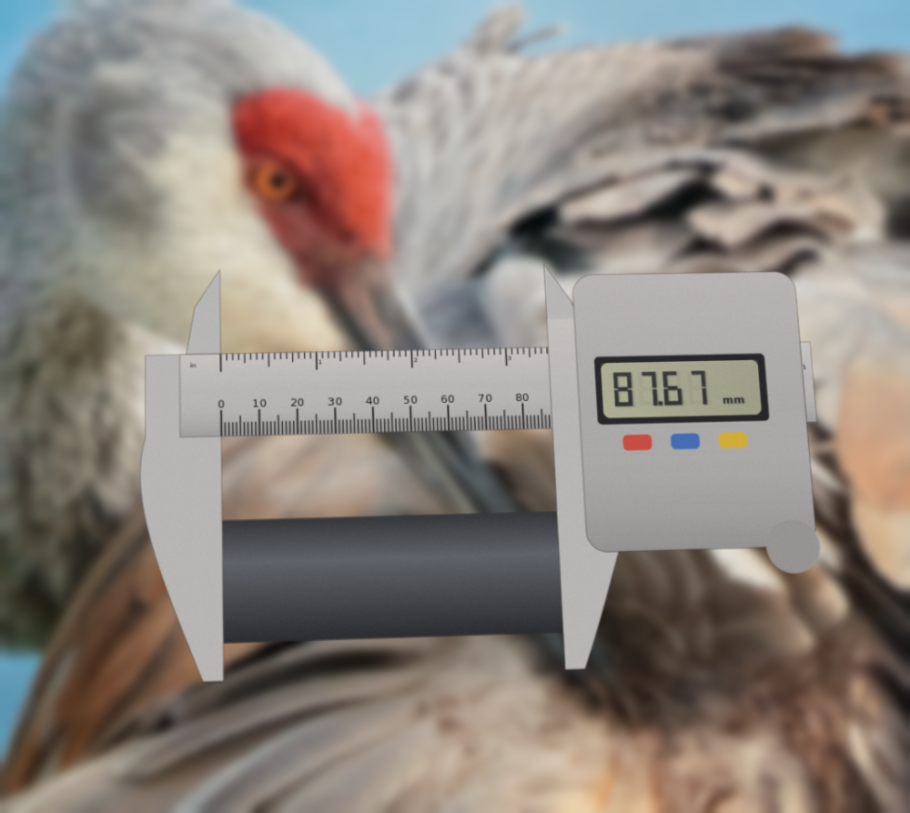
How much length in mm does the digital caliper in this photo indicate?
87.67 mm
